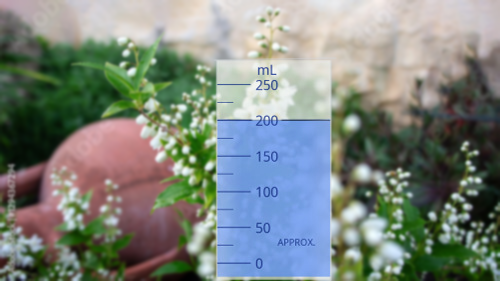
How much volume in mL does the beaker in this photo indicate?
200 mL
